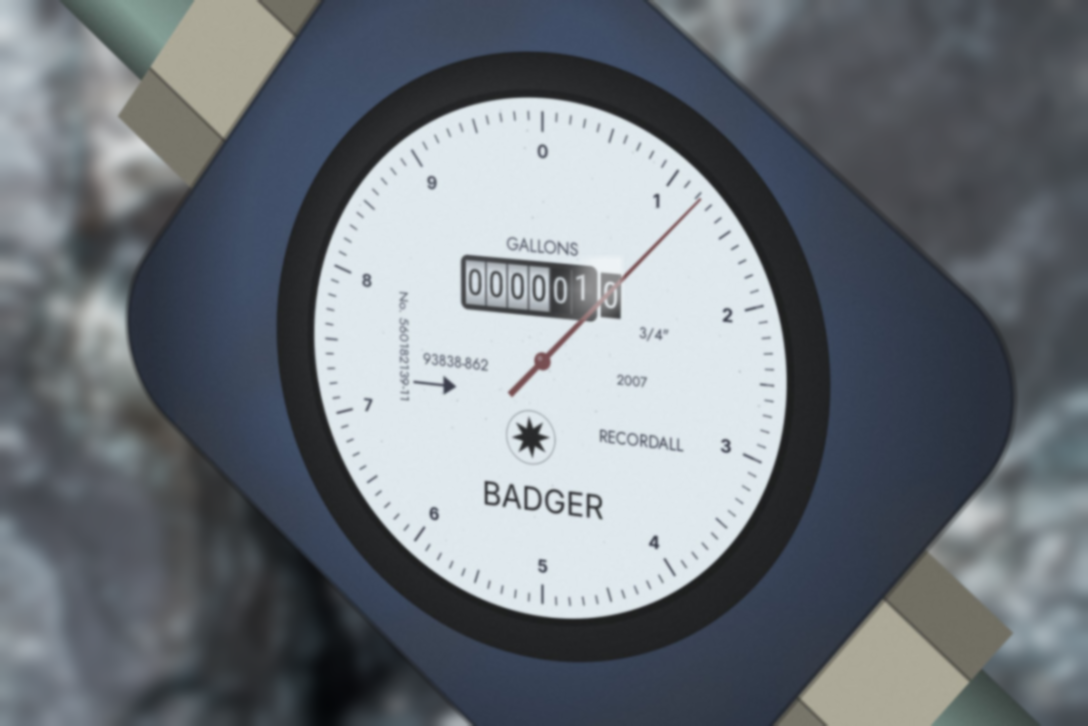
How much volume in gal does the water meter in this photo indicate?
11.2 gal
